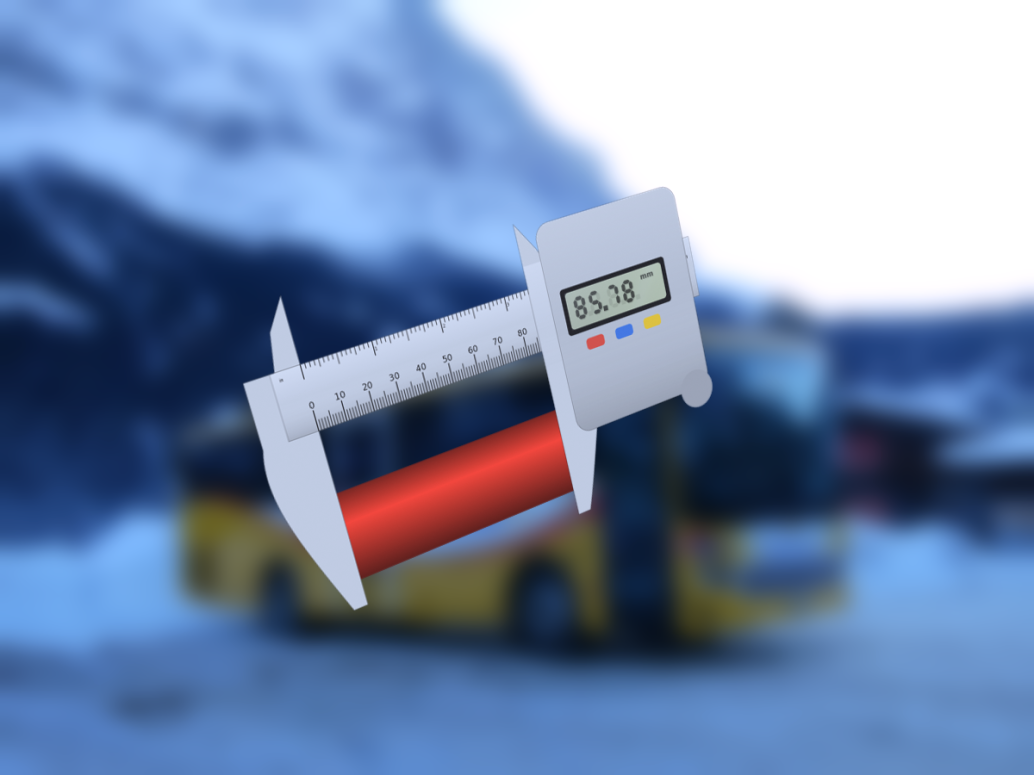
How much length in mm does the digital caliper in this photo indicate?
85.78 mm
